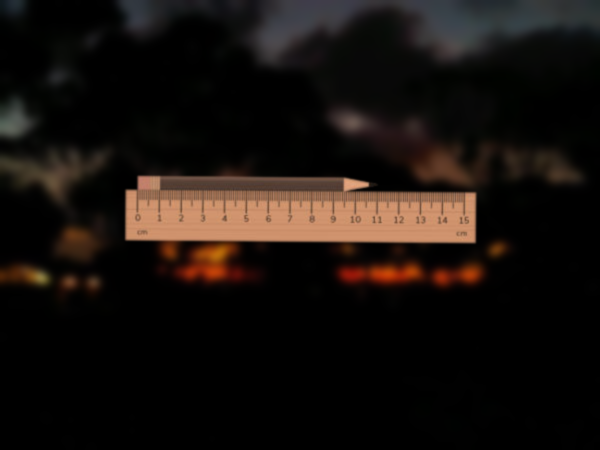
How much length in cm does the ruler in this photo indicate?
11 cm
